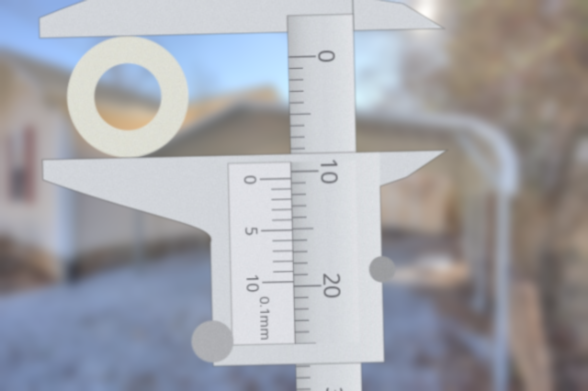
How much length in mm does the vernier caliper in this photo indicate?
10.6 mm
